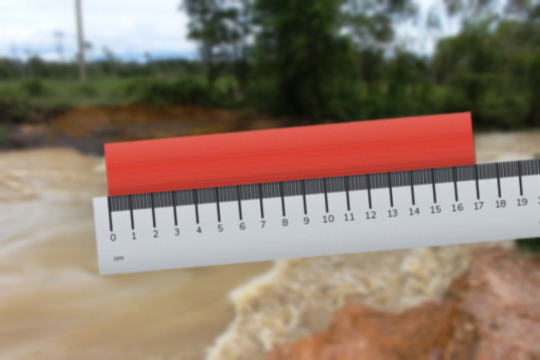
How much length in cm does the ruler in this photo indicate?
17 cm
